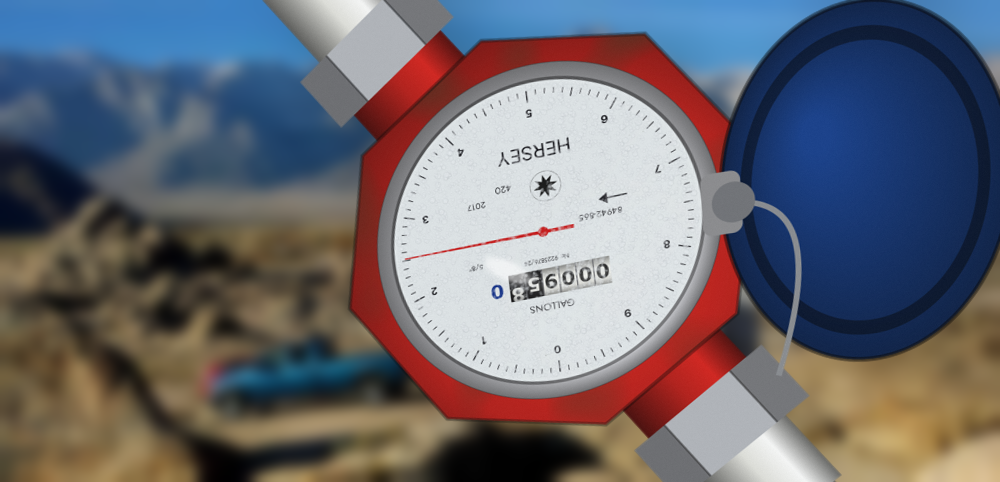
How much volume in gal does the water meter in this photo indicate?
9582.5 gal
